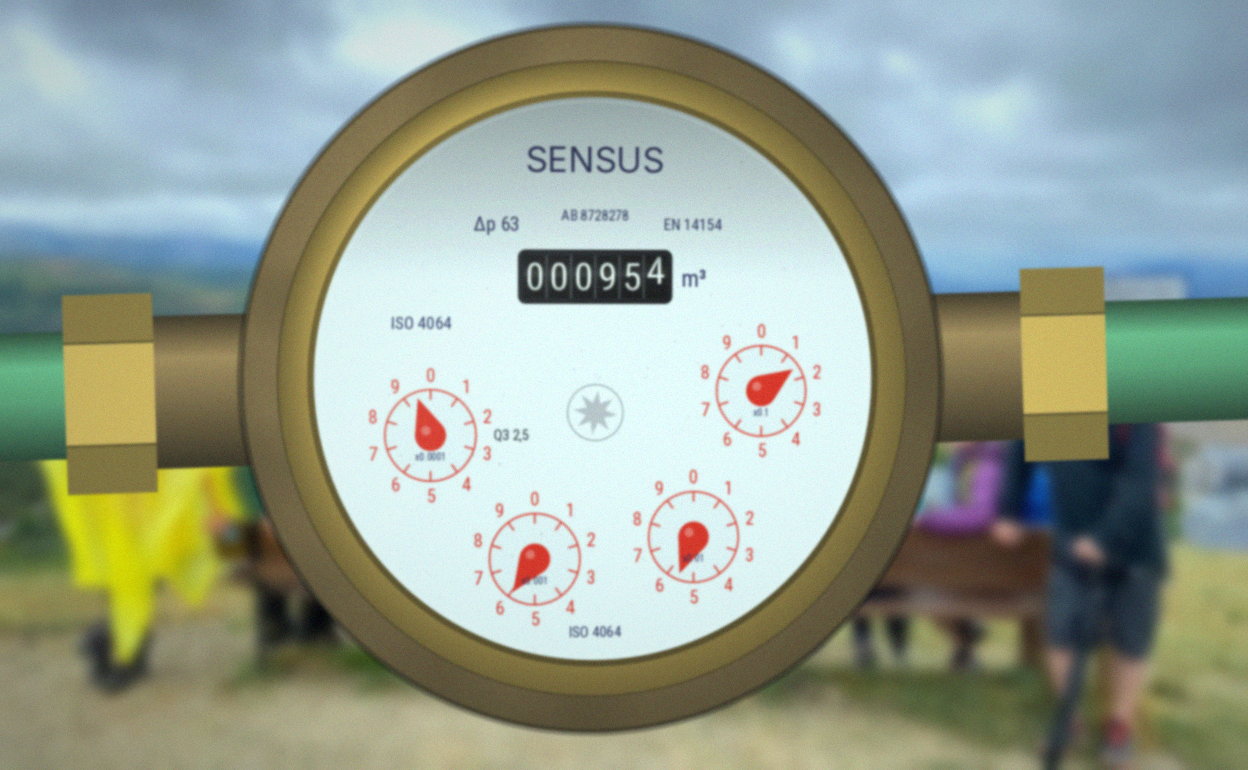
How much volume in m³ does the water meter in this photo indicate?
954.1559 m³
